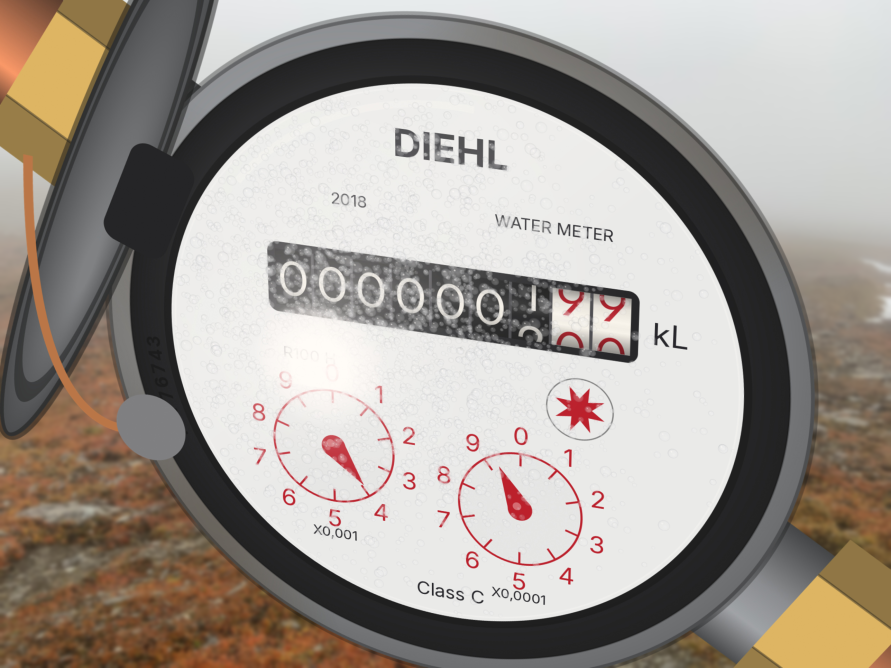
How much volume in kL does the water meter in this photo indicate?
1.9939 kL
